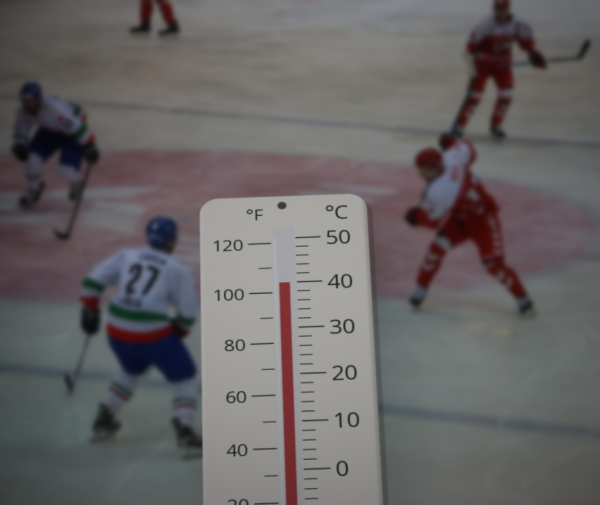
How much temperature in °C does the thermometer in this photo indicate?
40 °C
